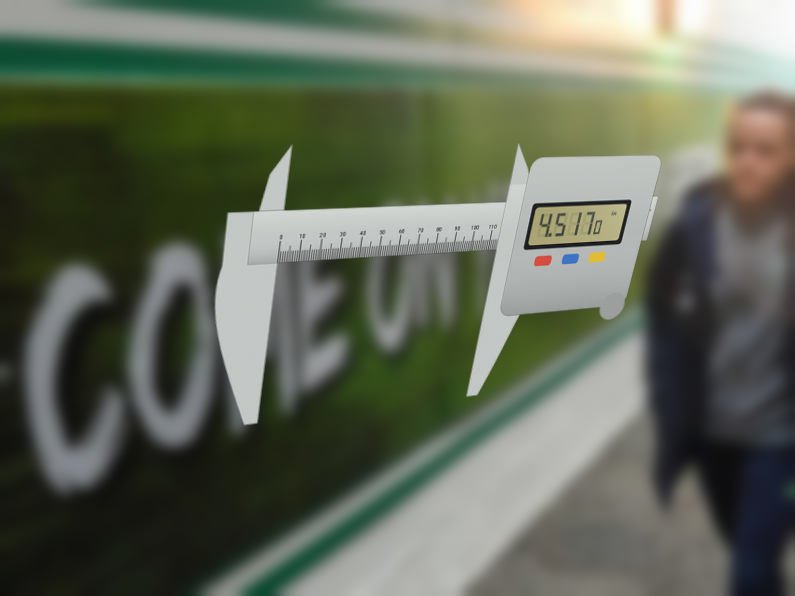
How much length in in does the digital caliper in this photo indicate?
4.5170 in
